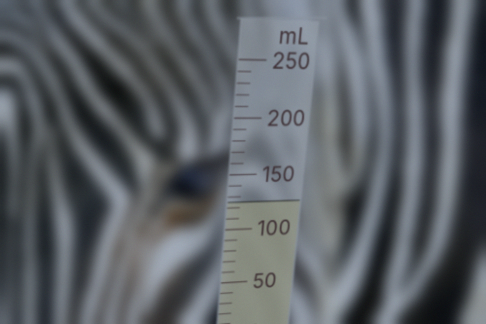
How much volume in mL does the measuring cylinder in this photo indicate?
125 mL
